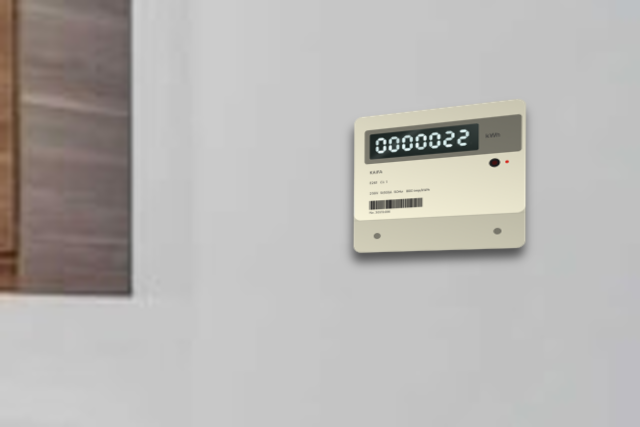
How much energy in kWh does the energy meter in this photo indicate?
22 kWh
